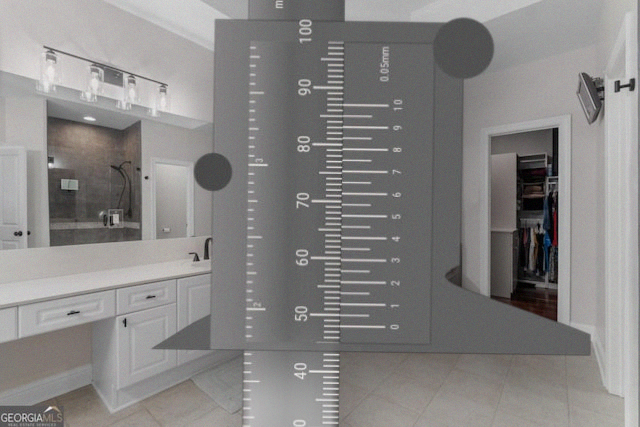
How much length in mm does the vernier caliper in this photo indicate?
48.0 mm
